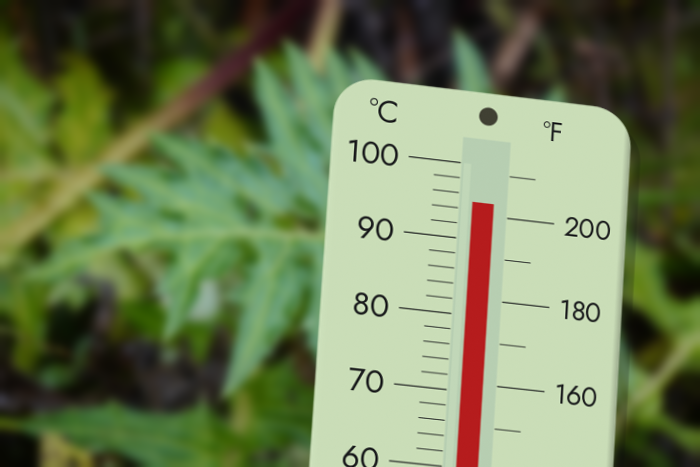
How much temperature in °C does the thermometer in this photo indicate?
95 °C
